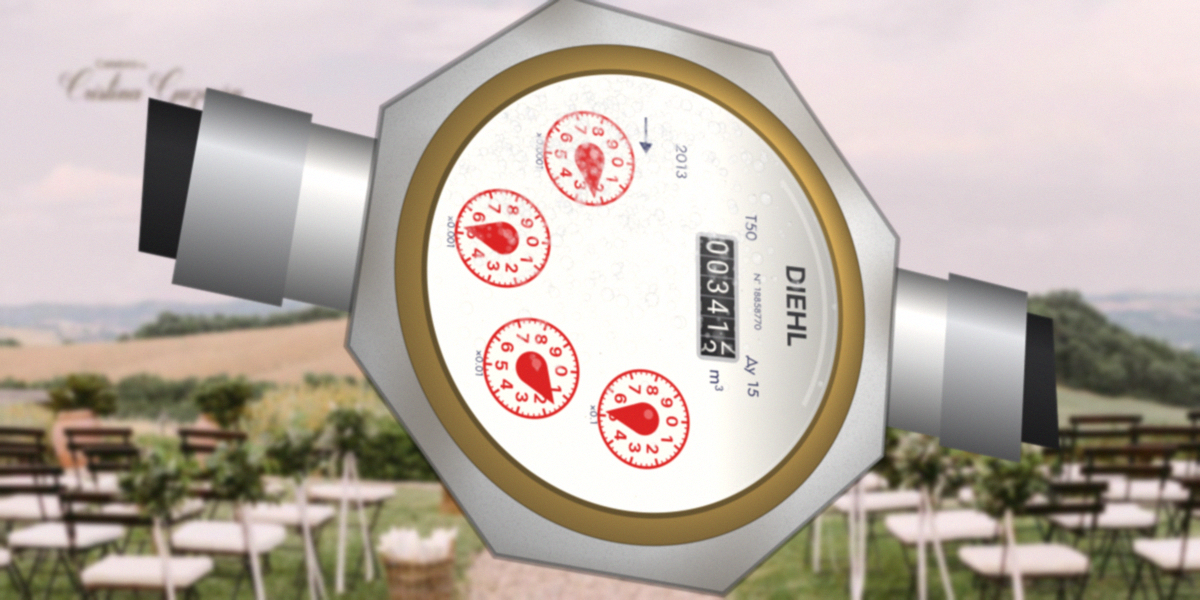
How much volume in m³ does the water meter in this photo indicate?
3412.5152 m³
